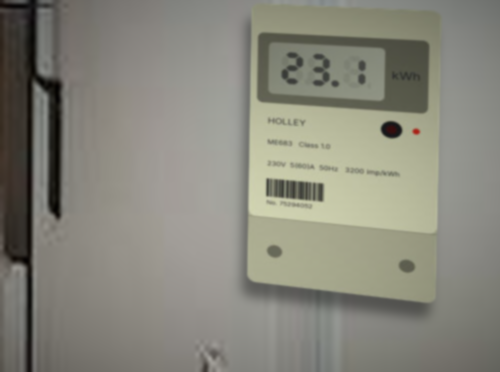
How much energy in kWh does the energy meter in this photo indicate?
23.1 kWh
